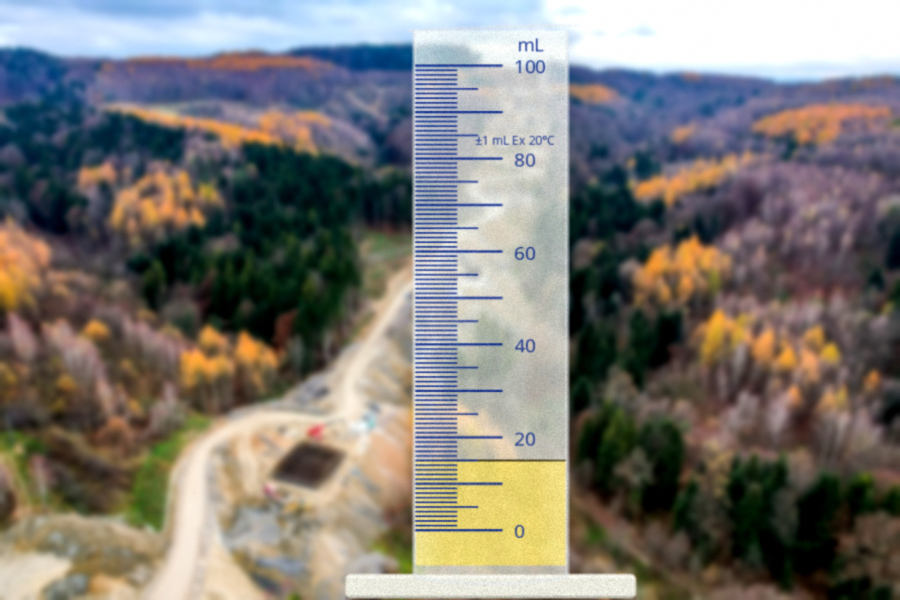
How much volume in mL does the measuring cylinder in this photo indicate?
15 mL
